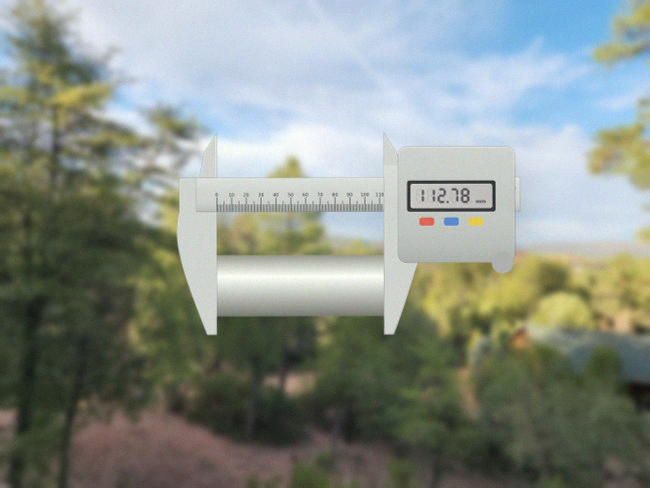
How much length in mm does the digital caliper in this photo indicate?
112.78 mm
